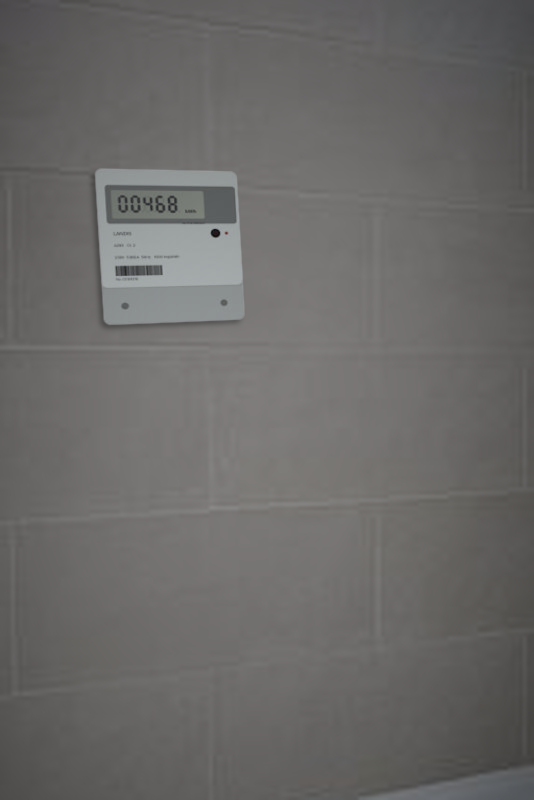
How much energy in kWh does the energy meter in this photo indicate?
468 kWh
